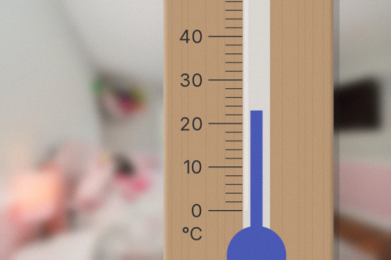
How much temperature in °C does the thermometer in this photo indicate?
23 °C
